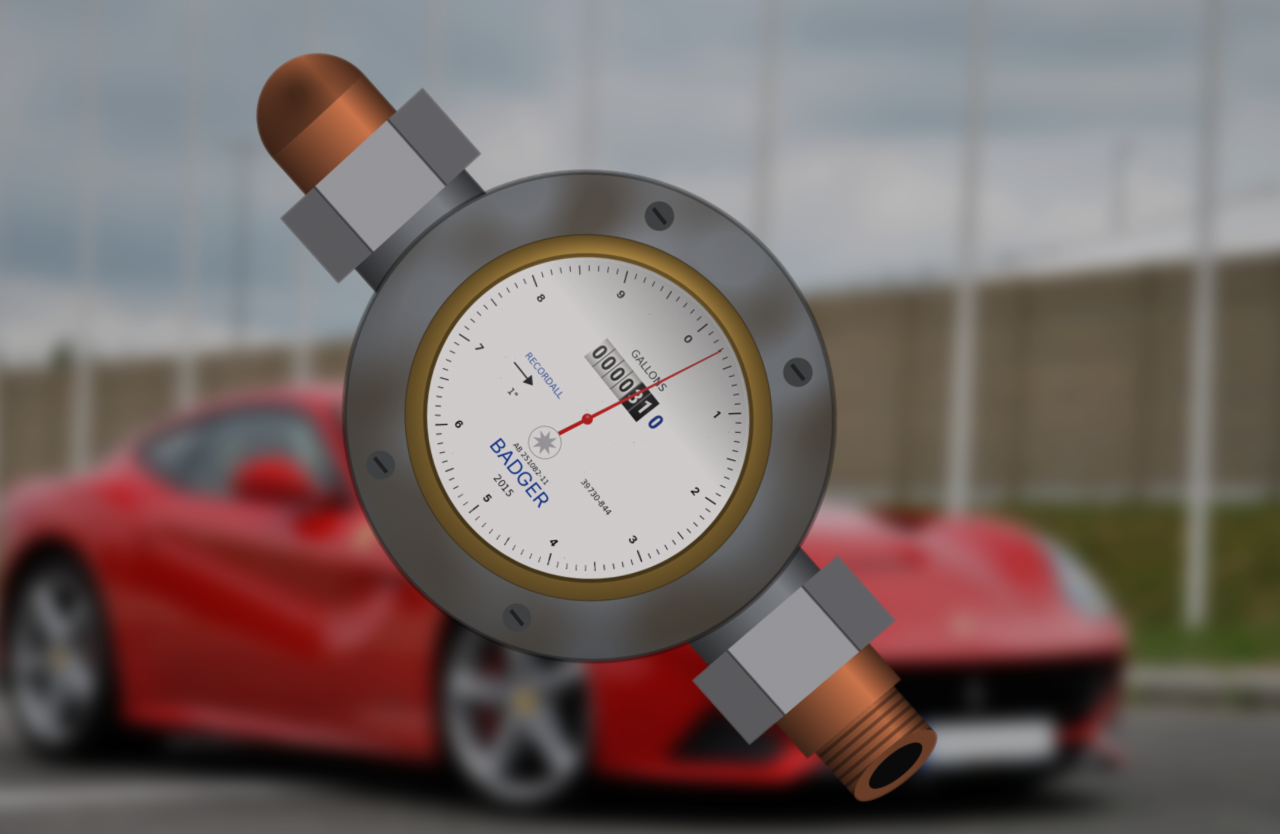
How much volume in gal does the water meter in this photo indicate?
310.3 gal
